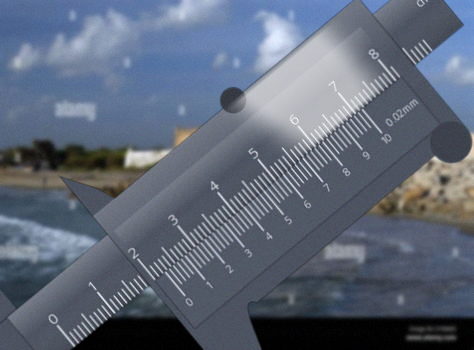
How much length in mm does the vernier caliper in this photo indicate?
22.5 mm
